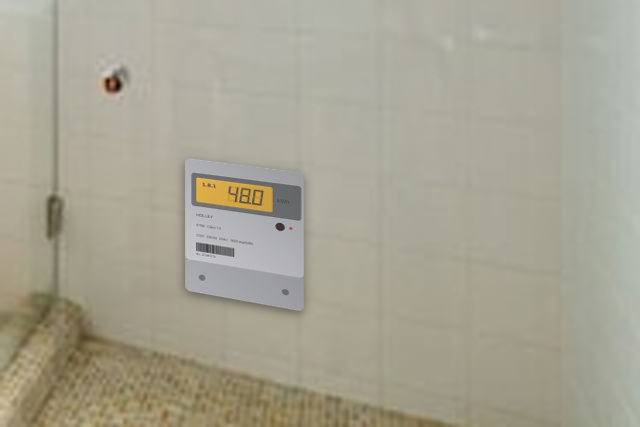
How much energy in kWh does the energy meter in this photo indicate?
48.0 kWh
